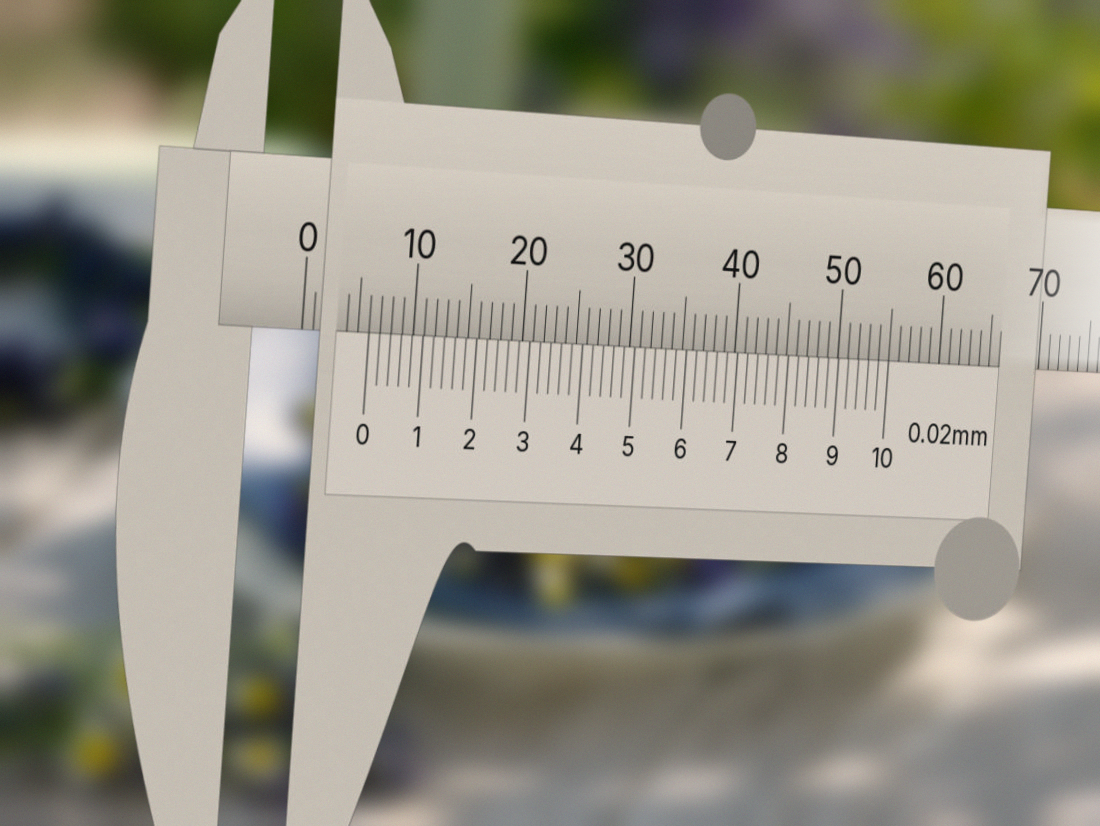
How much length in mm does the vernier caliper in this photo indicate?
6.0 mm
